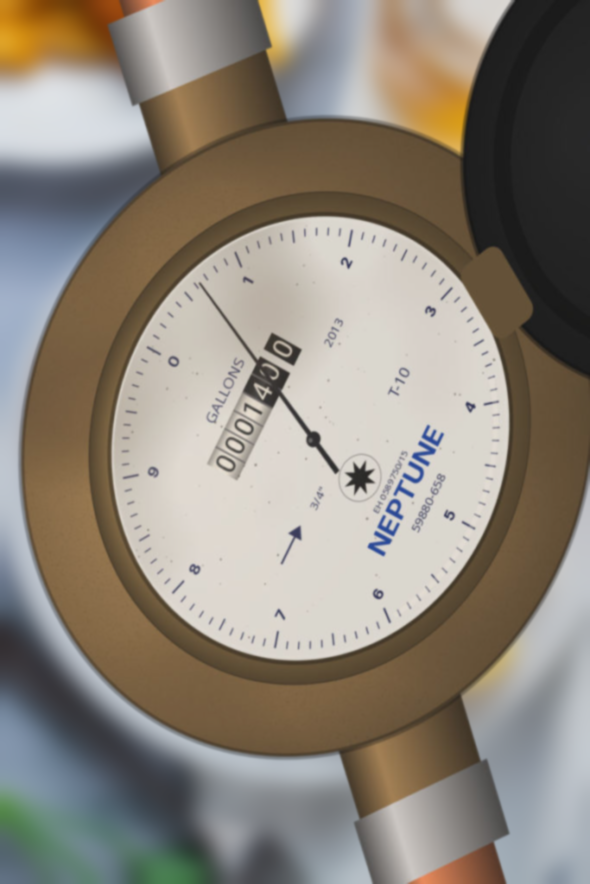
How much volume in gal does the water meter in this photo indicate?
1400.6 gal
